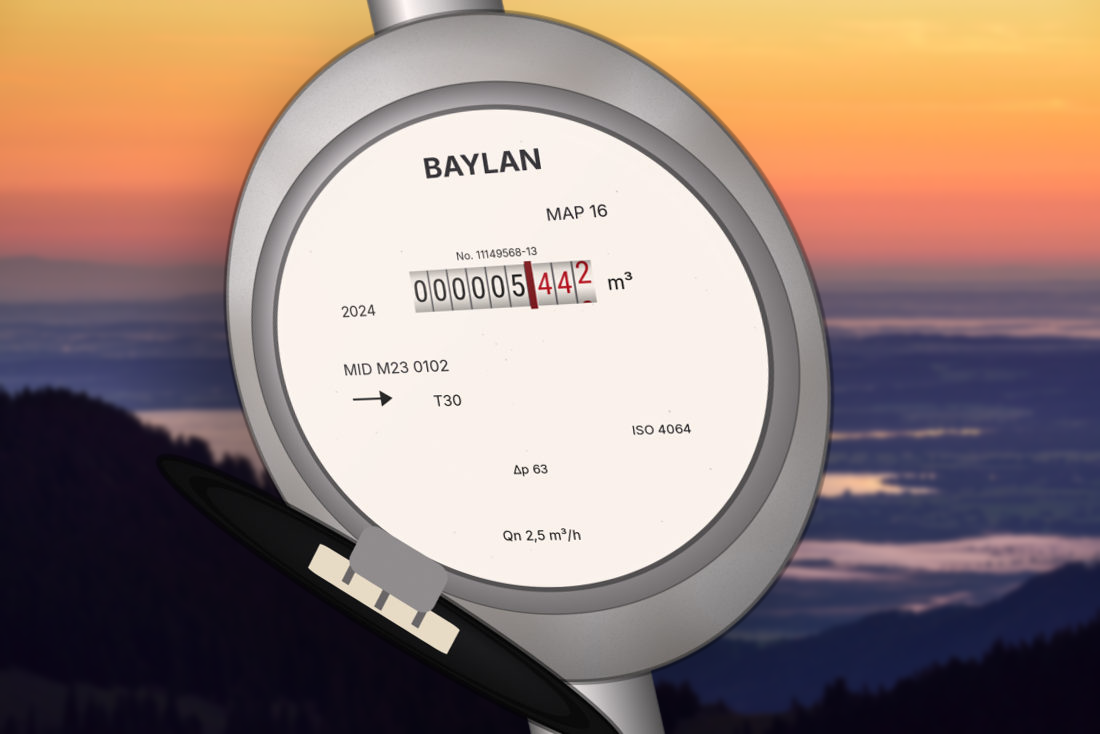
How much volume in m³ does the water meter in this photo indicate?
5.442 m³
